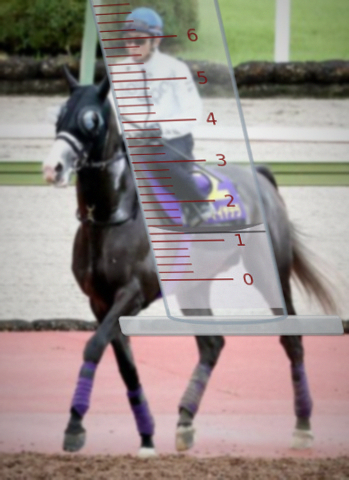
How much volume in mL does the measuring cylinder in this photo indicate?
1.2 mL
